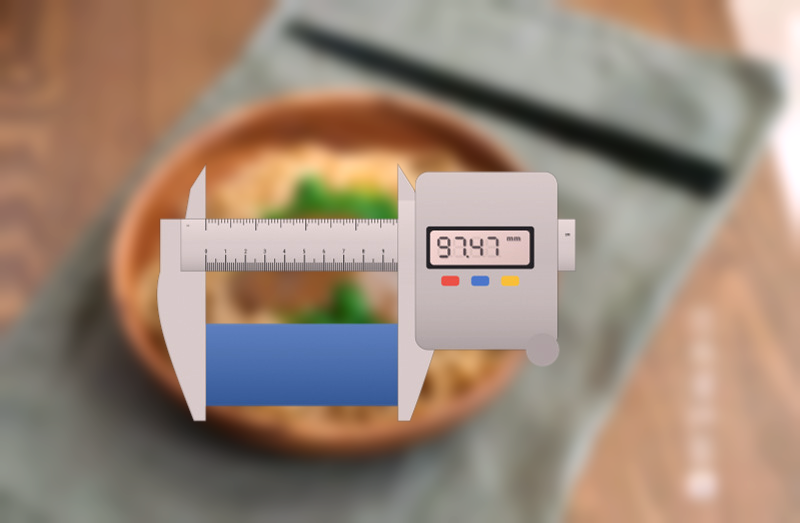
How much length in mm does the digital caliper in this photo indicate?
97.47 mm
